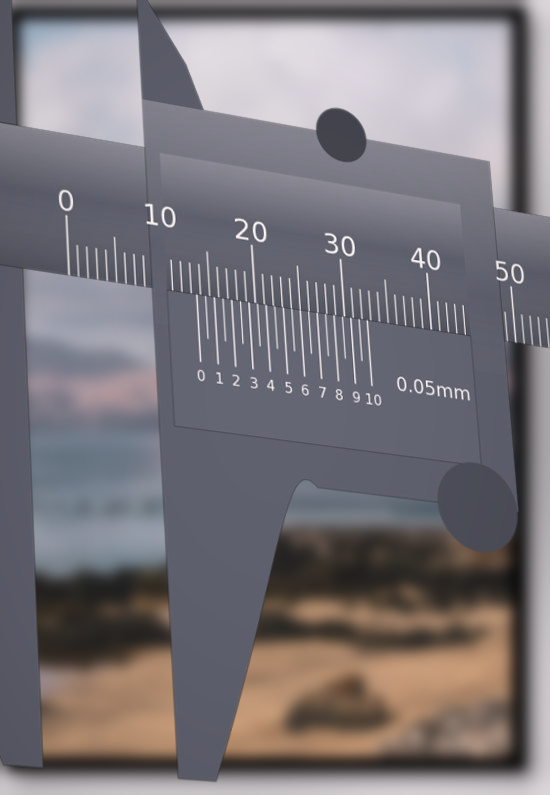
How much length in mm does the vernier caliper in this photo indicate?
13.6 mm
